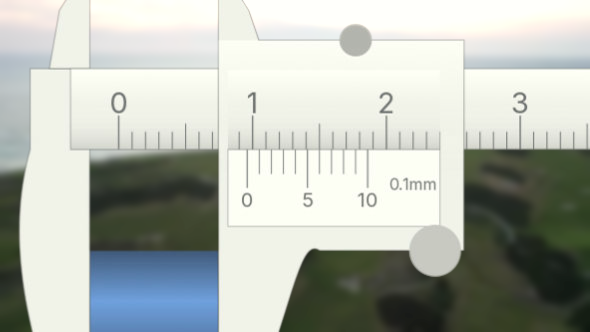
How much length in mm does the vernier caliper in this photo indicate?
9.6 mm
